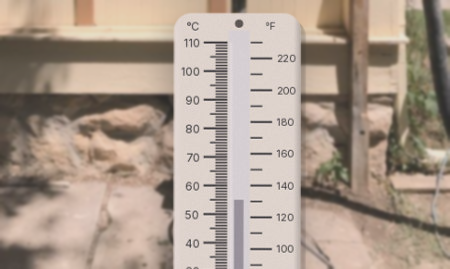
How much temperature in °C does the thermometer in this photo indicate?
55 °C
